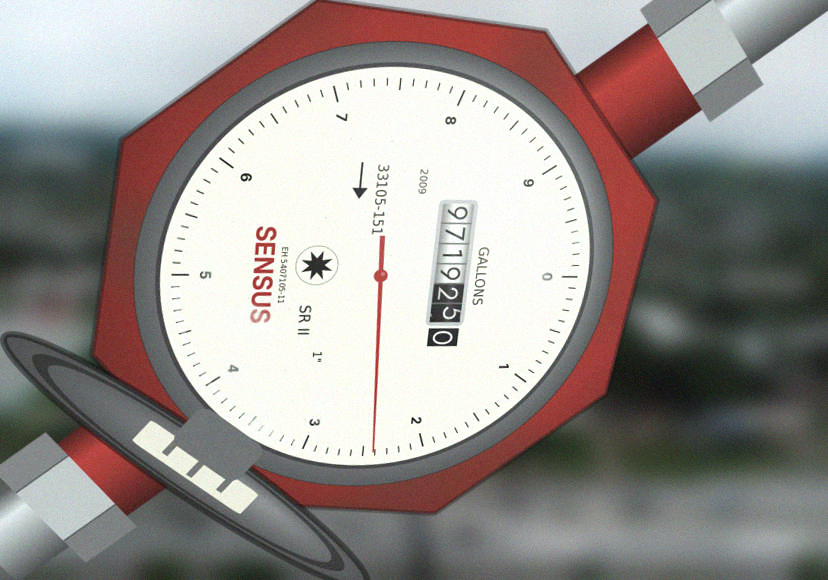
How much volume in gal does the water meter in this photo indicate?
9719252.4 gal
